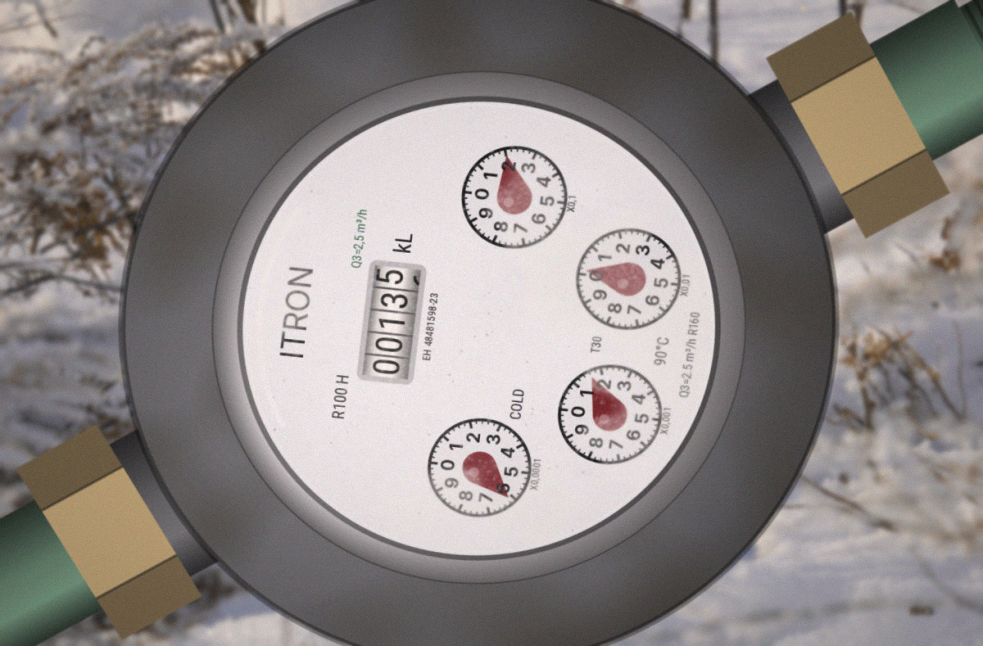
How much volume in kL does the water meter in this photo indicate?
135.2016 kL
